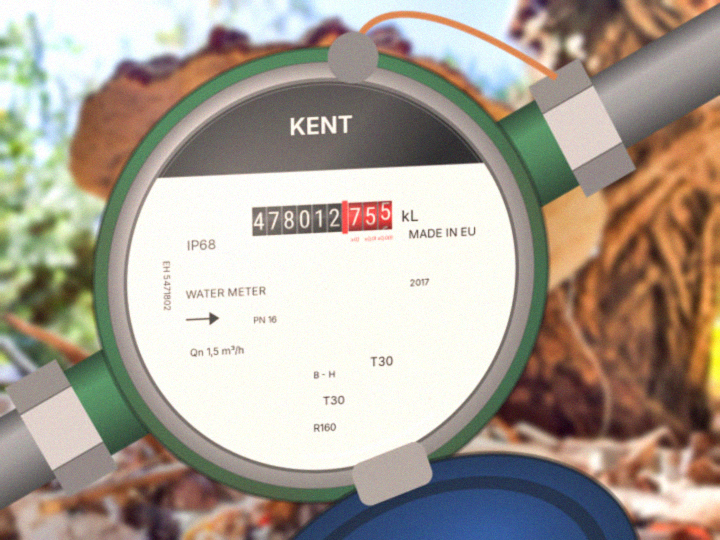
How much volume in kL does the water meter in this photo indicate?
478012.755 kL
